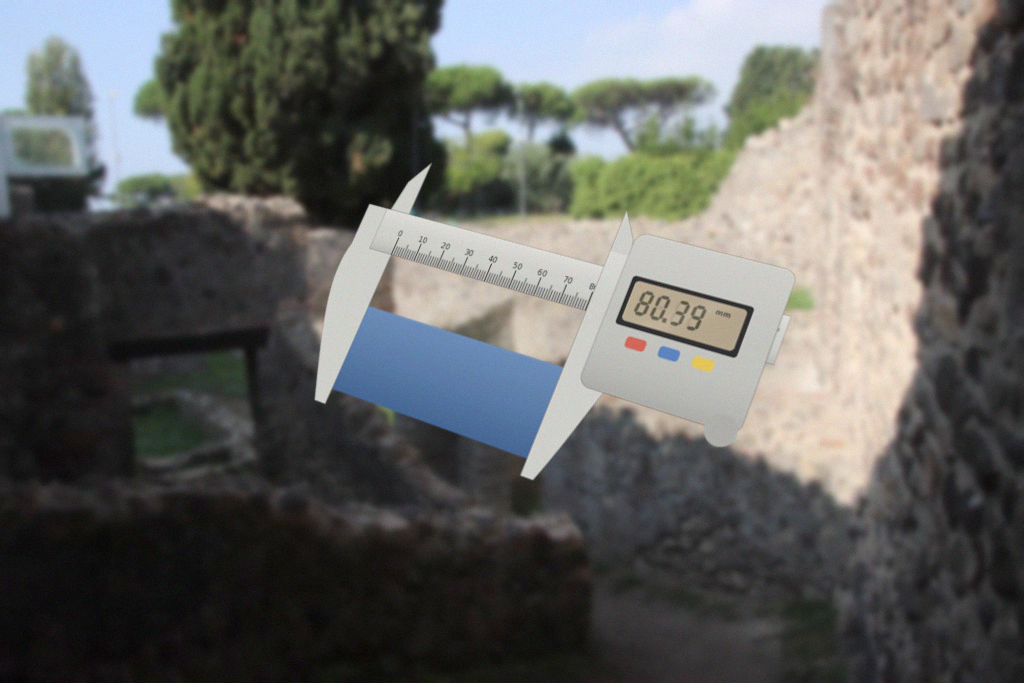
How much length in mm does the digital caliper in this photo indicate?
80.39 mm
